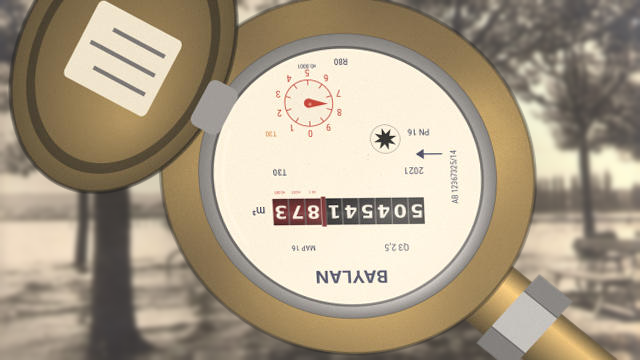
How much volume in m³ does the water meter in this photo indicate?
504541.8737 m³
